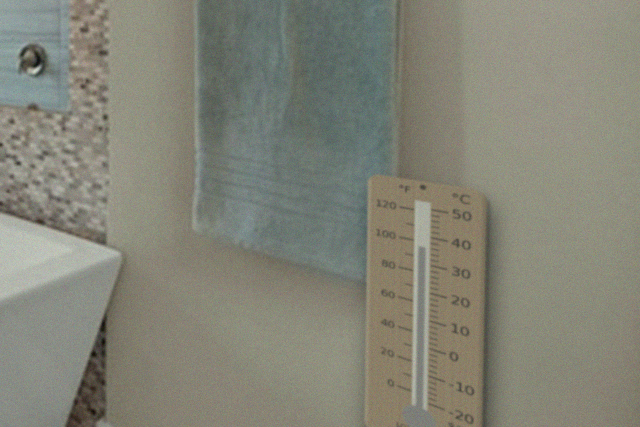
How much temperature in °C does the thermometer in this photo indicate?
36 °C
